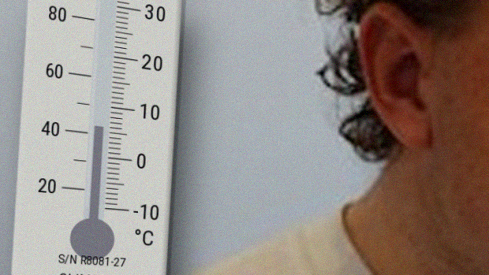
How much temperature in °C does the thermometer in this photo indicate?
6 °C
